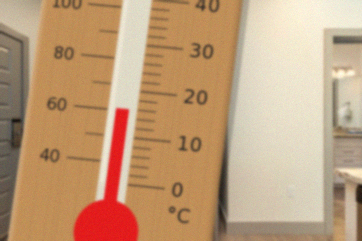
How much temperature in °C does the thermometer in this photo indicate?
16 °C
